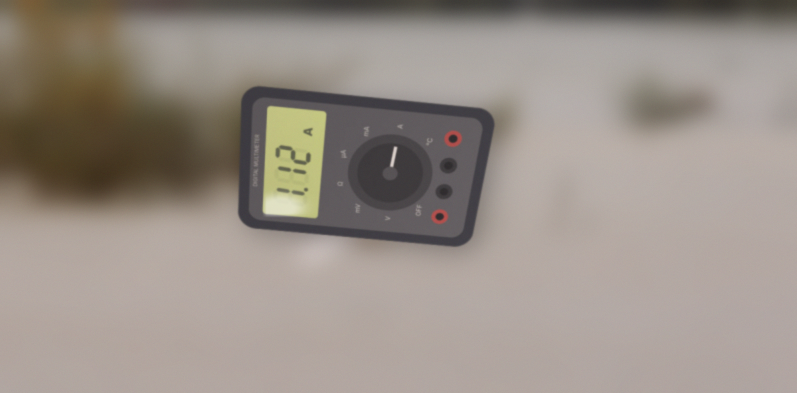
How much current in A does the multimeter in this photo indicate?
1.12 A
